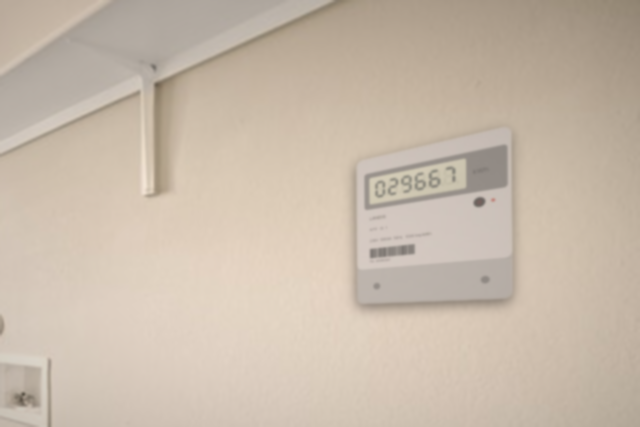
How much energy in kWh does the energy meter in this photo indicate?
29667 kWh
